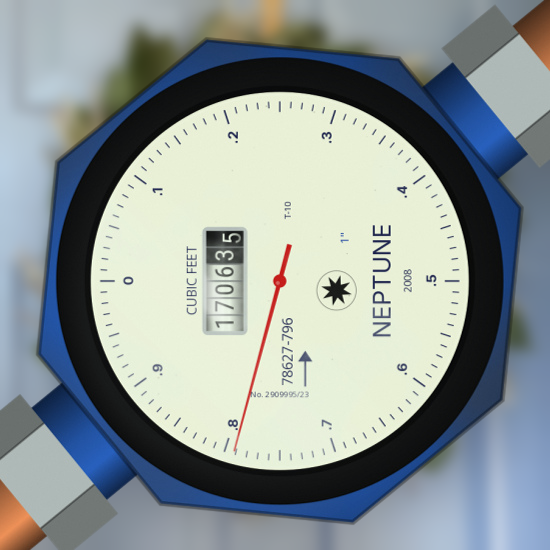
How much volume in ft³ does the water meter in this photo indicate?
170634.79 ft³
